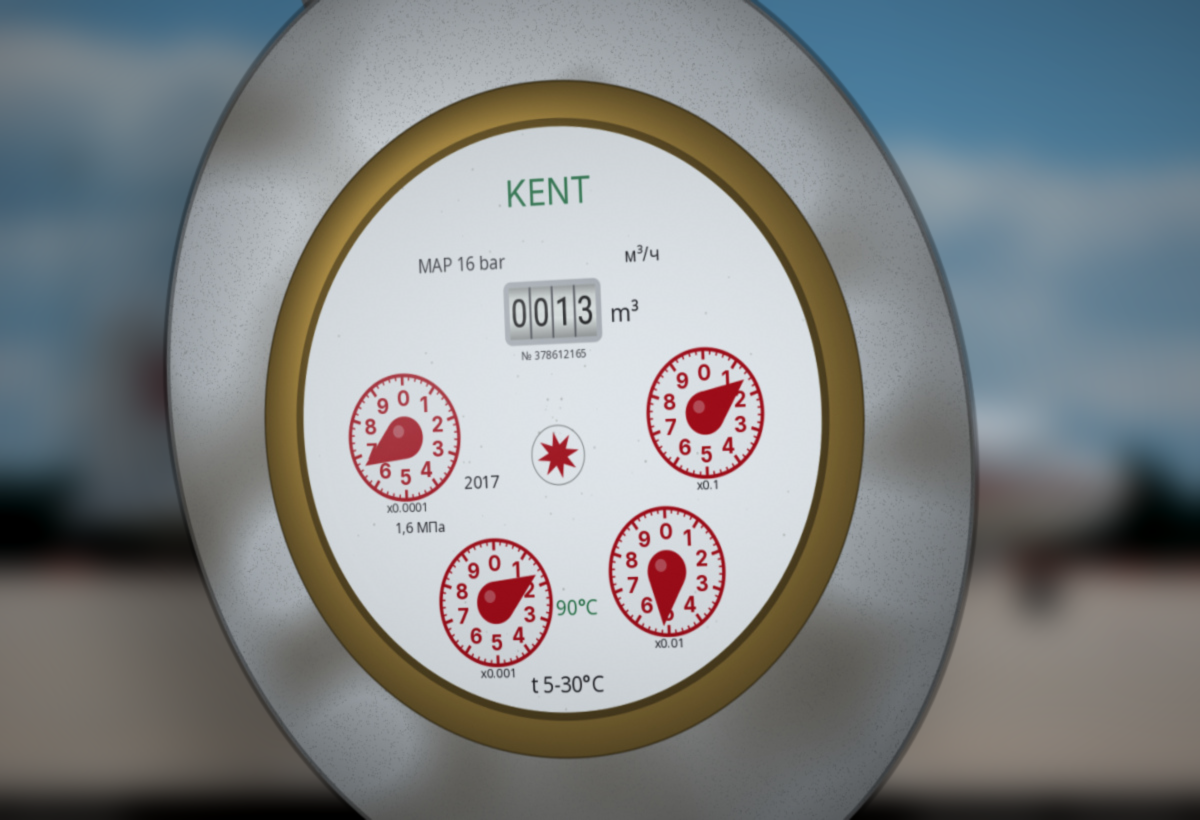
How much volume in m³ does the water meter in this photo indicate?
13.1516 m³
